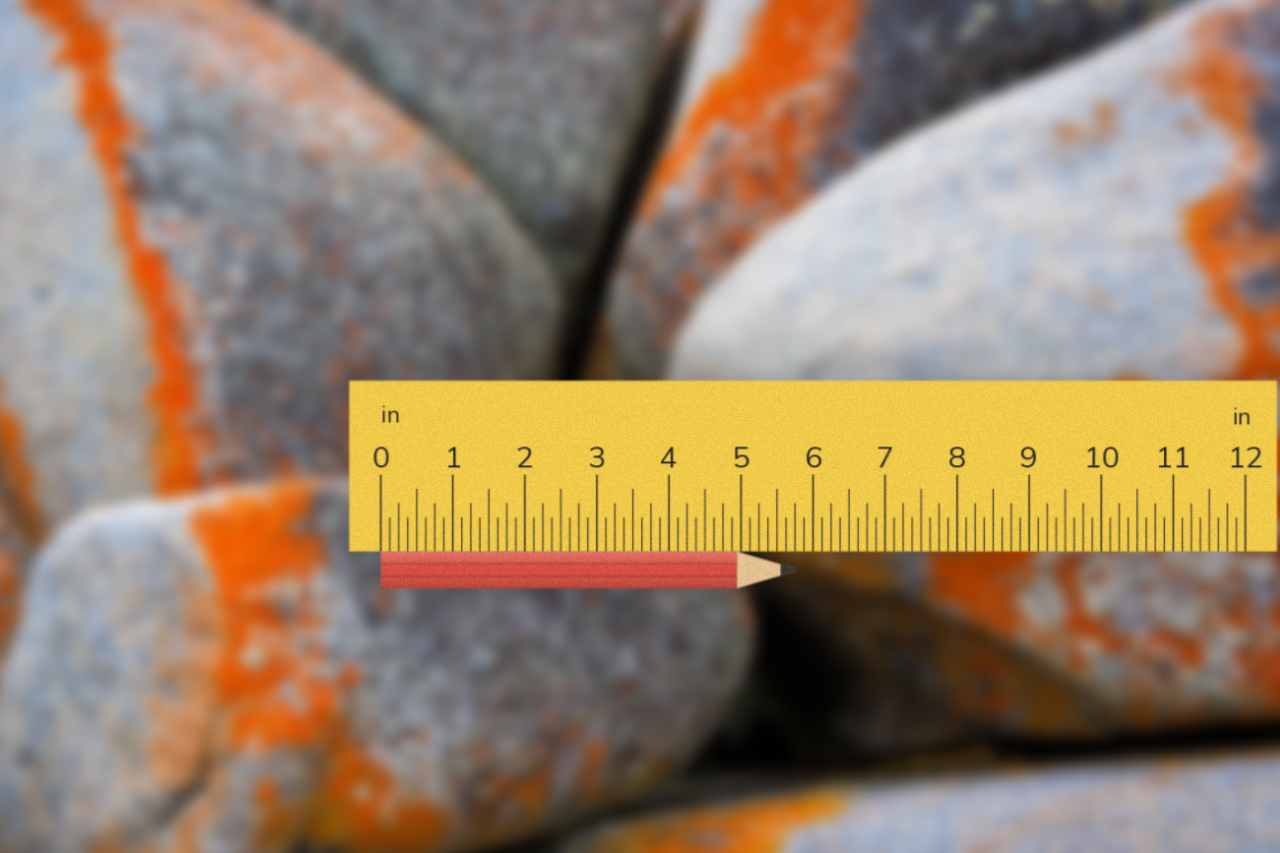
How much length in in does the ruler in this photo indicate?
5.75 in
